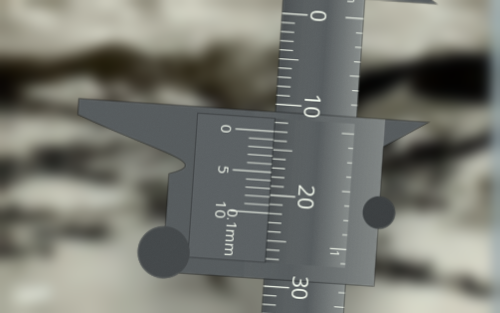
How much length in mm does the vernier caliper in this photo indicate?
13.0 mm
